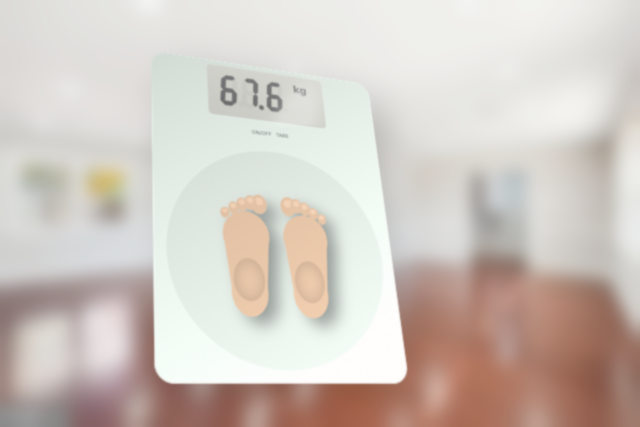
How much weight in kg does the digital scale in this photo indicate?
67.6 kg
